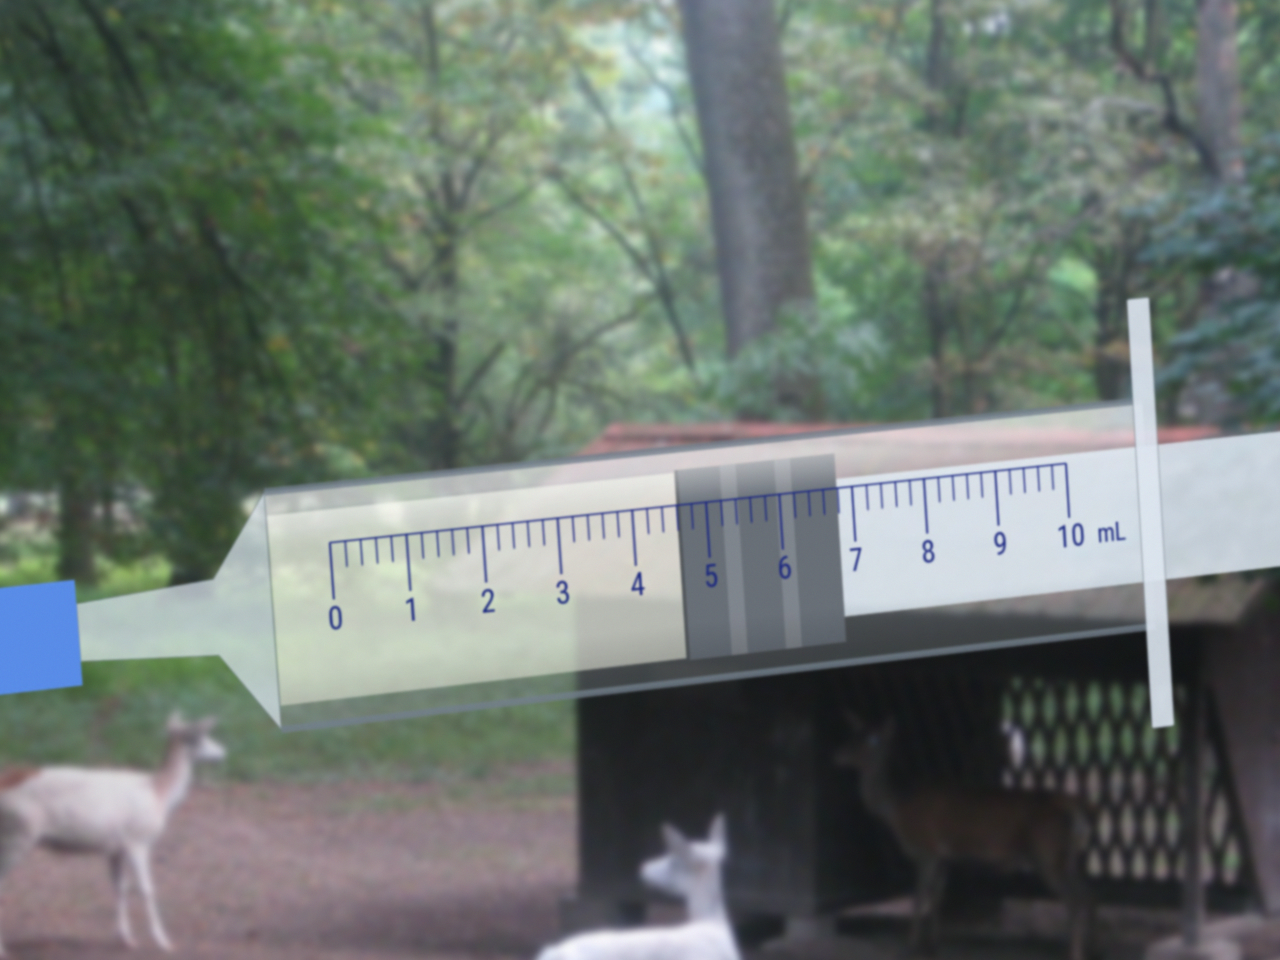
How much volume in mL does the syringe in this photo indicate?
4.6 mL
